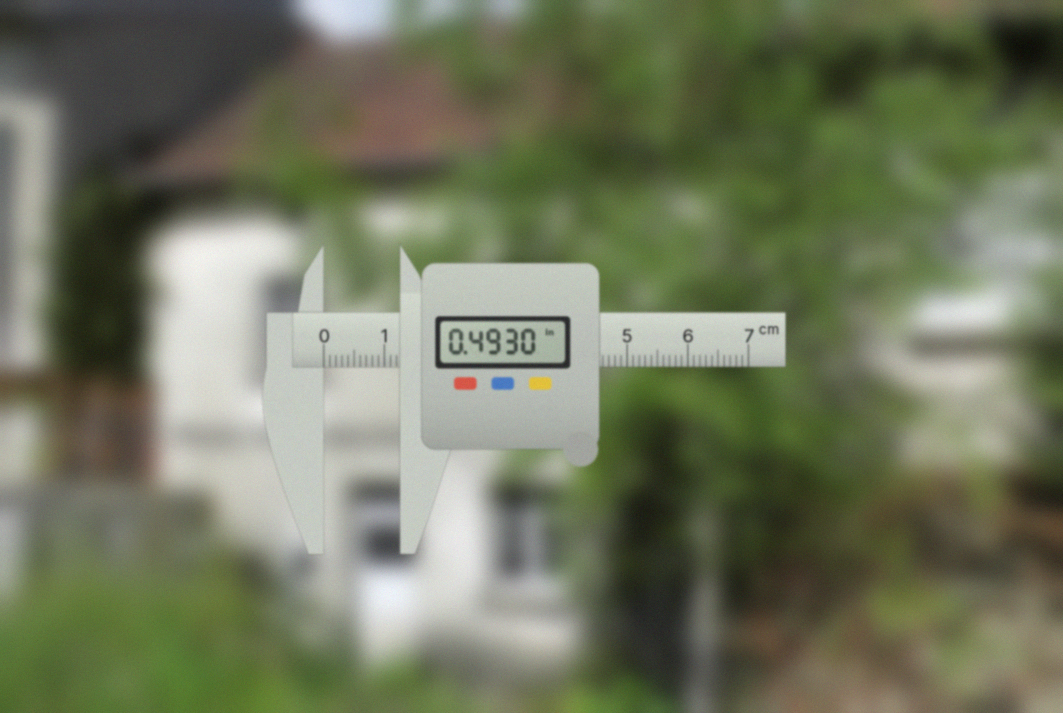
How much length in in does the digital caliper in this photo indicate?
0.4930 in
